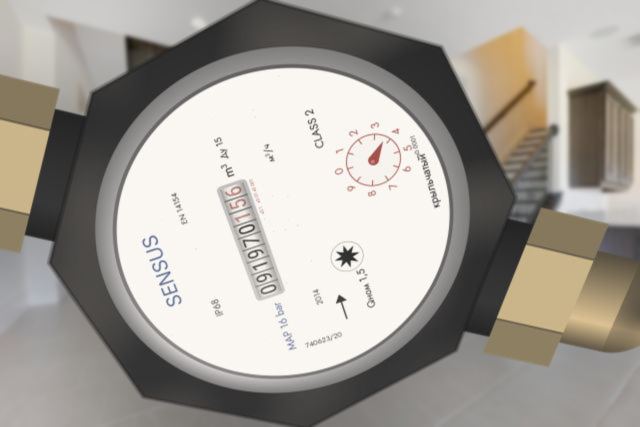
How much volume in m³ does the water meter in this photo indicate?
91970.1563 m³
